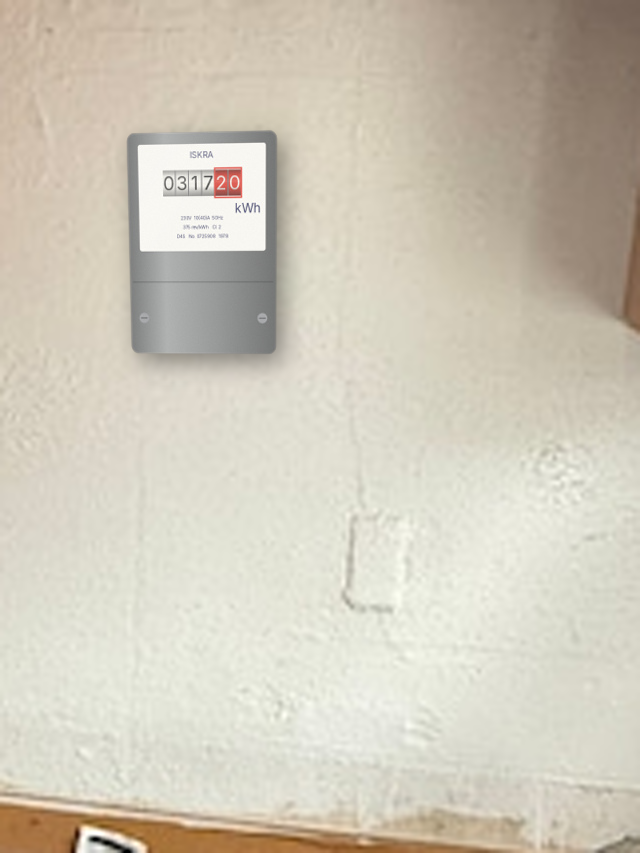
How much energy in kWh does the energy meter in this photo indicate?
317.20 kWh
